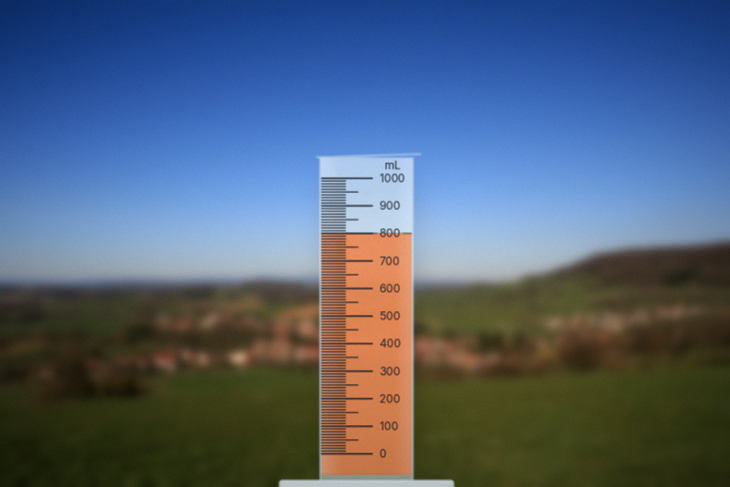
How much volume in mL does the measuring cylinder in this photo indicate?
800 mL
